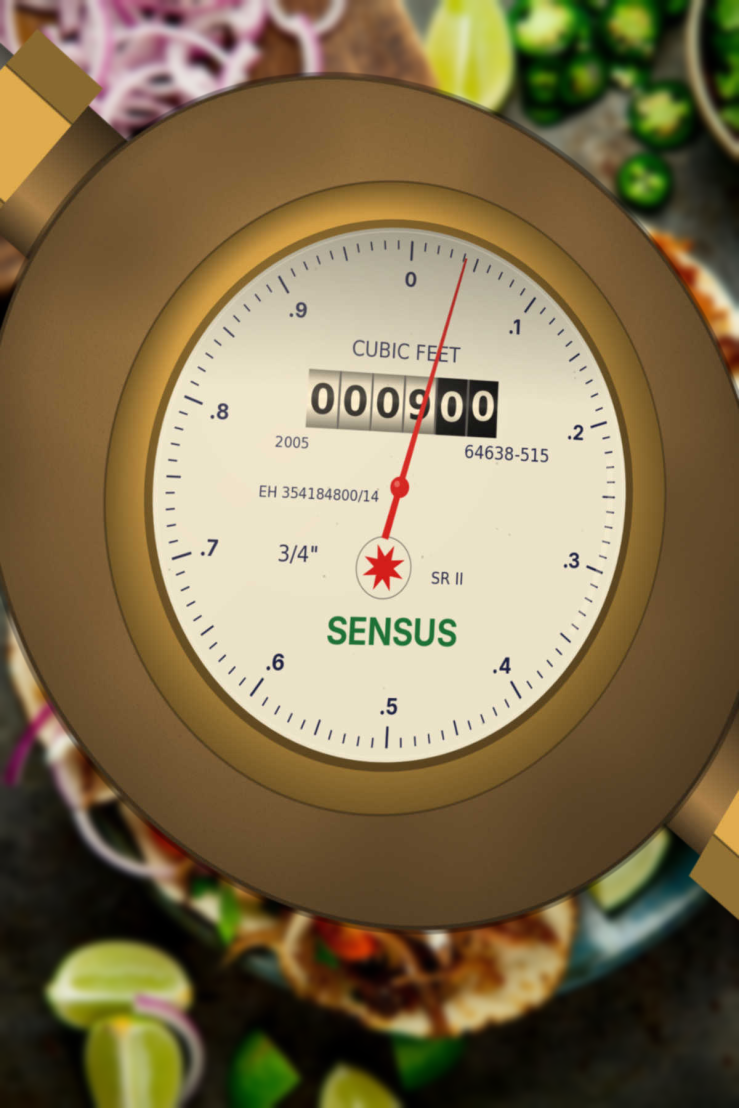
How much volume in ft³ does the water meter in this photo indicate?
900.04 ft³
